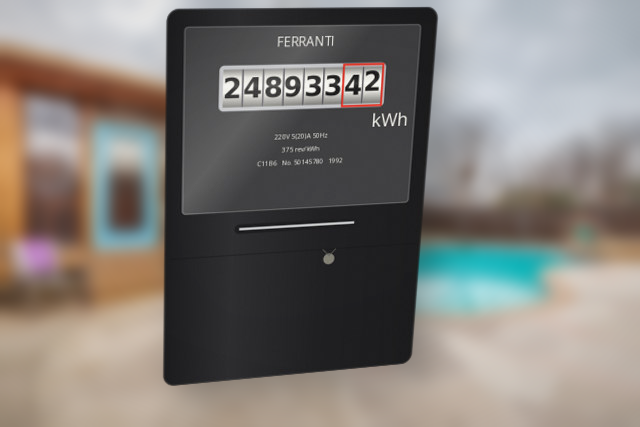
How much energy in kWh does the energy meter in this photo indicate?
248933.42 kWh
